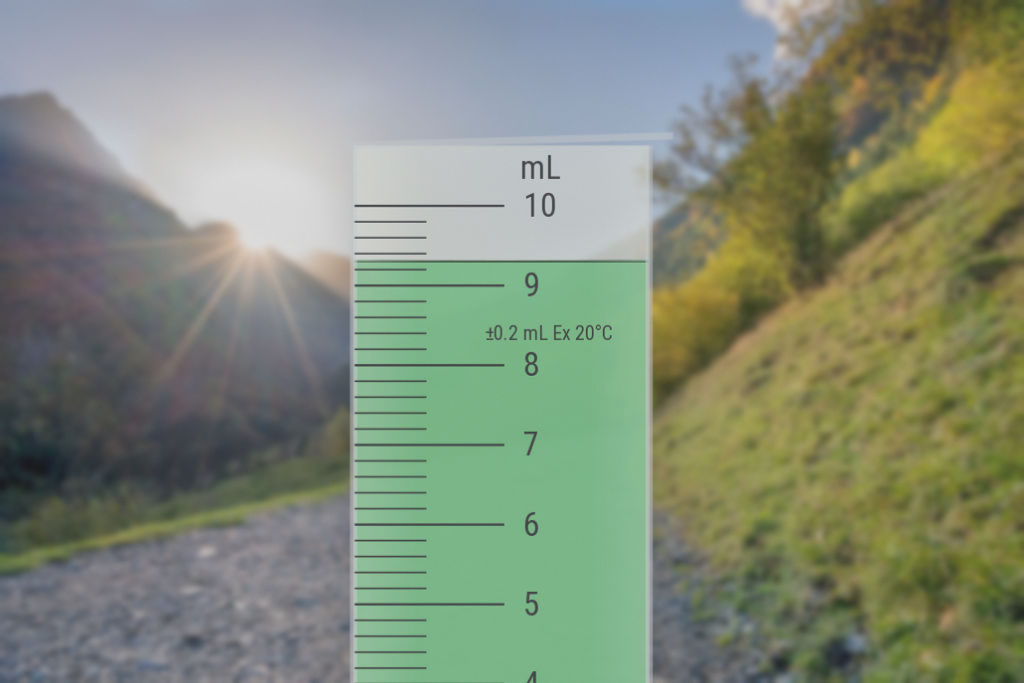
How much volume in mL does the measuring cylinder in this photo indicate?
9.3 mL
